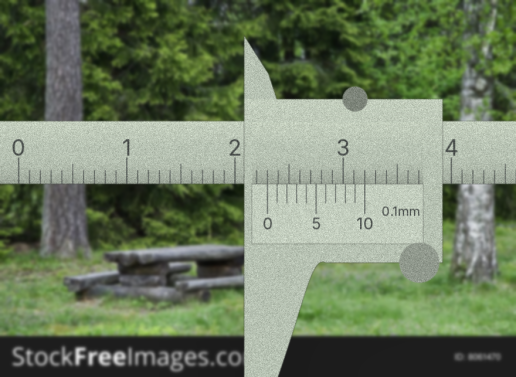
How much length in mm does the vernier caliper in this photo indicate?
23.0 mm
